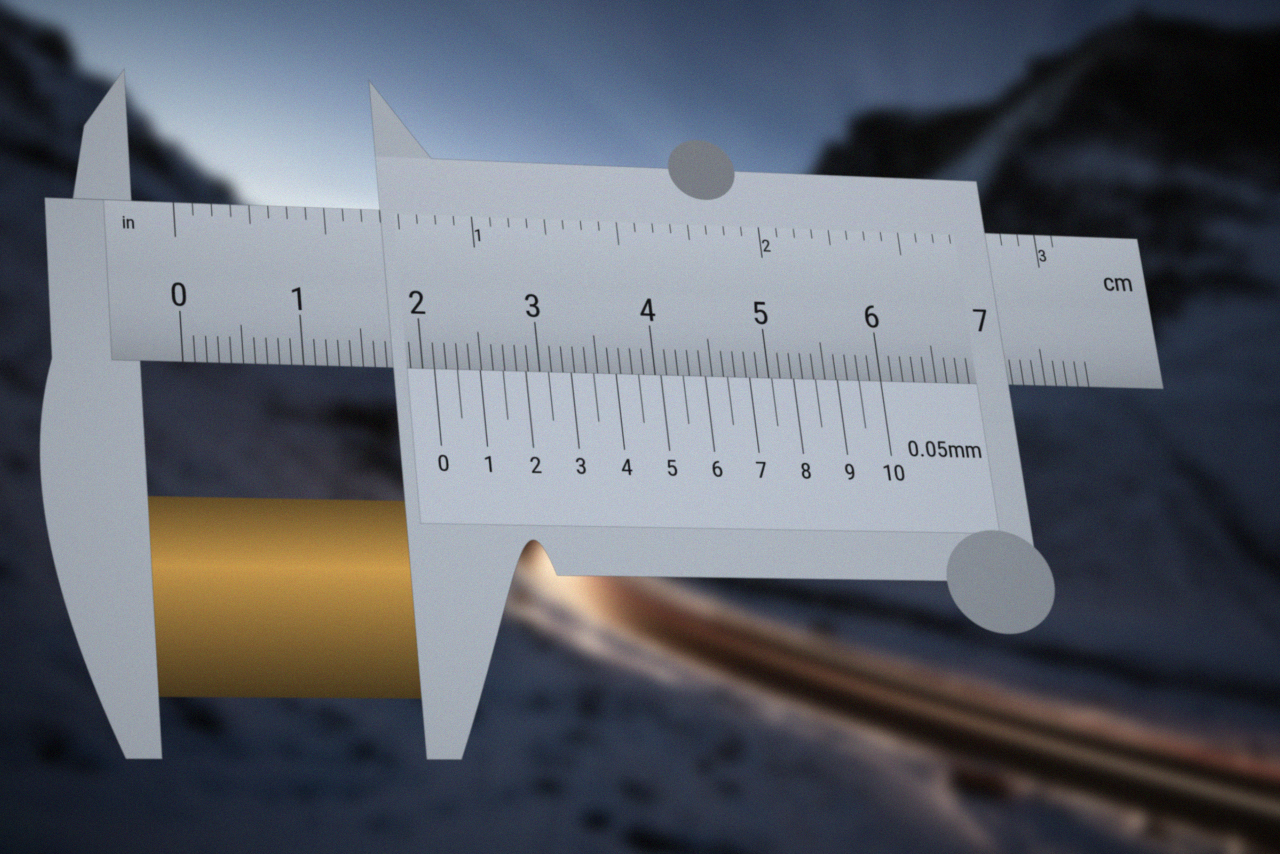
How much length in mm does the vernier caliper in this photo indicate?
21.0 mm
